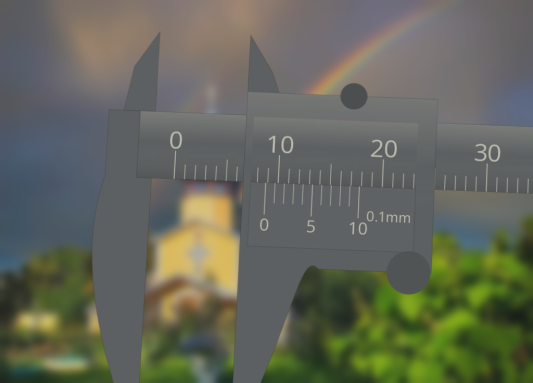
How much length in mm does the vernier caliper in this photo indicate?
8.8 mm
